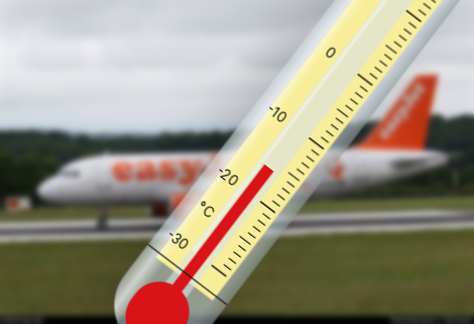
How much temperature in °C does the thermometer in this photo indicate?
-16 °C
